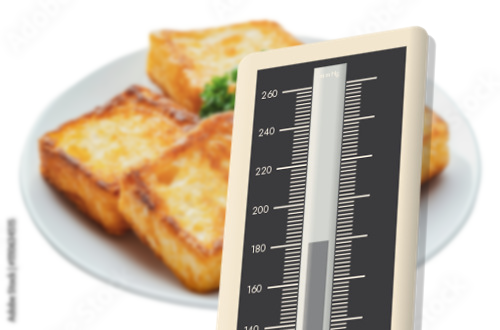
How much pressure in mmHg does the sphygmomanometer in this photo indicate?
180 mmHg
